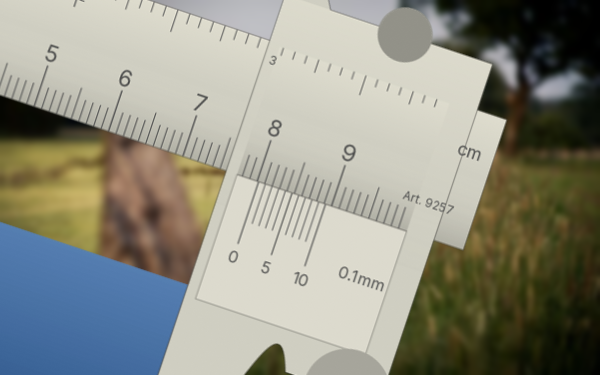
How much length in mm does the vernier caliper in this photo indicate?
80.2 mm
